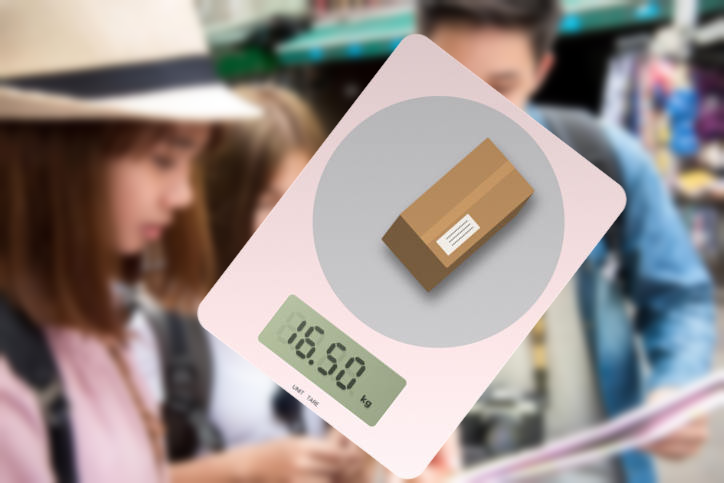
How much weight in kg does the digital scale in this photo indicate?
16.50 kg
